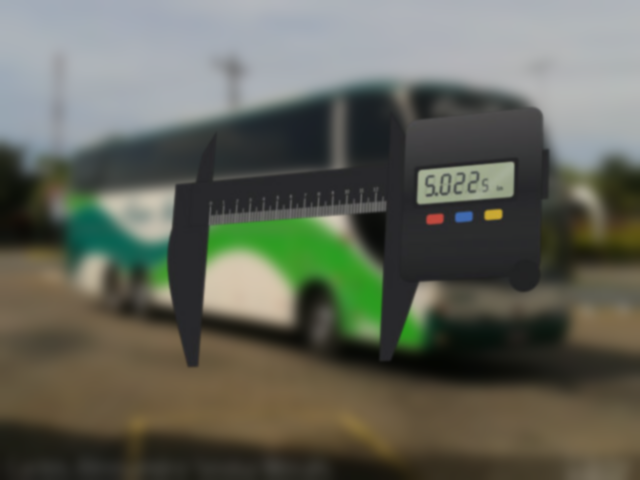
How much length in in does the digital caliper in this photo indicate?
5.0225 in
